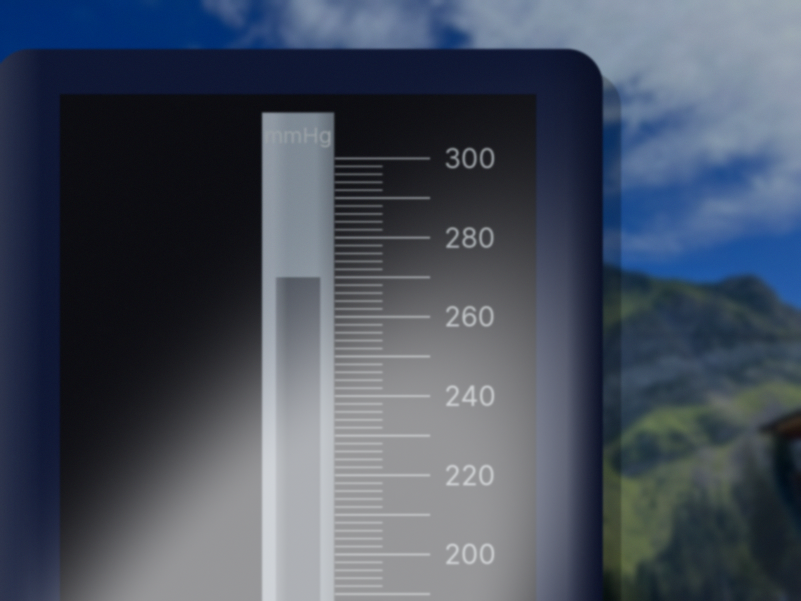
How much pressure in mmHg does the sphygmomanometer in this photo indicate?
270 mmHg
